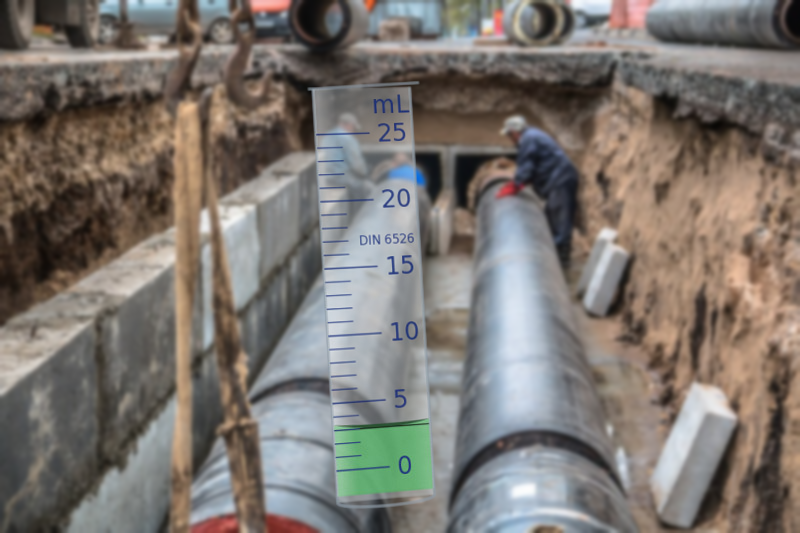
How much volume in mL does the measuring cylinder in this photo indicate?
3 mL
